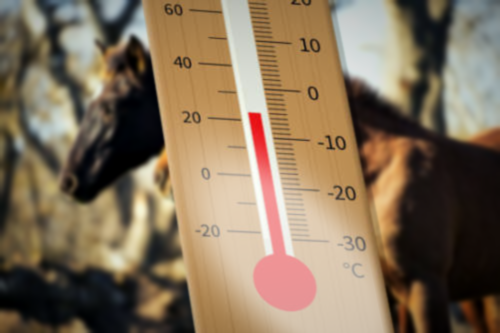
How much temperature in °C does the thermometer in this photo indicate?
-5 °C
